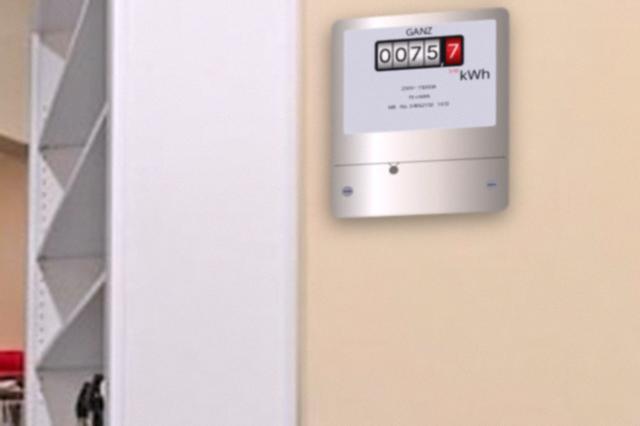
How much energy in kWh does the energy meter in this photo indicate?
75.7 kWh
